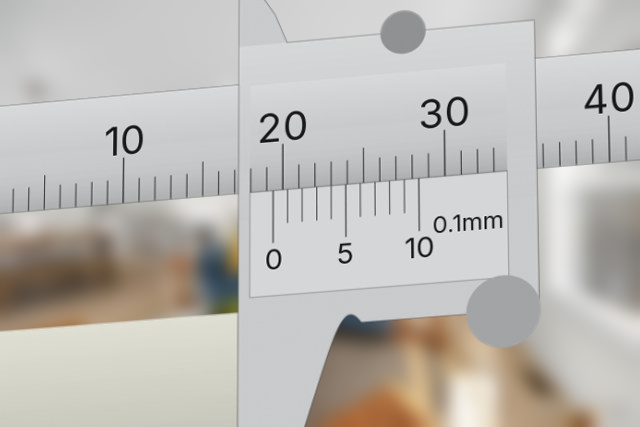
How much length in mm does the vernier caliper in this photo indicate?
19.4 mm
